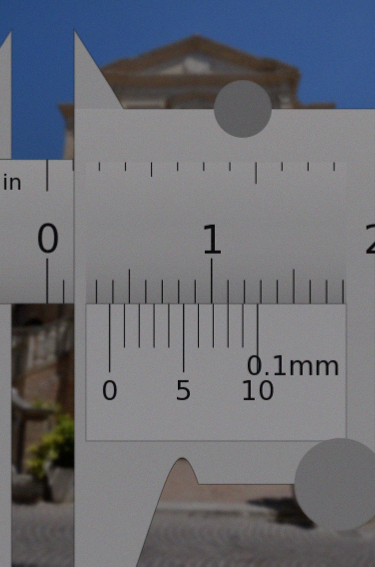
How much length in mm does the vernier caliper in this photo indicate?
3.8 mm
